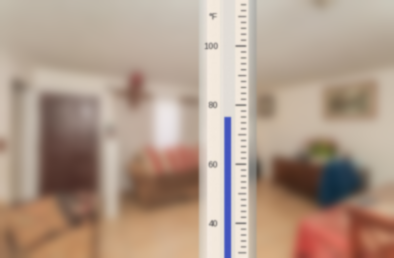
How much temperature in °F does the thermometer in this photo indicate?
76 °F
